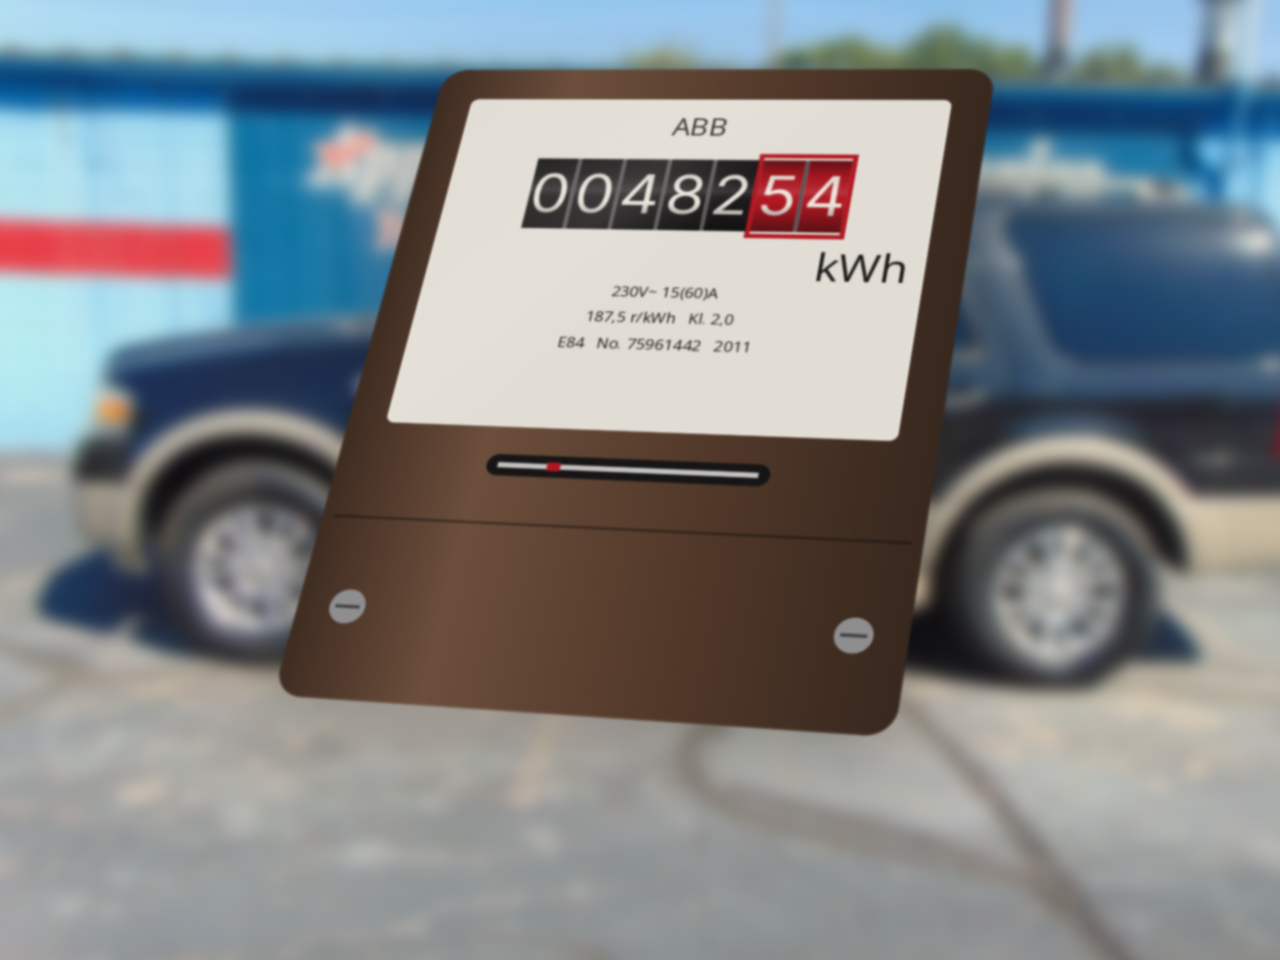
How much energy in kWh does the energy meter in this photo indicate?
482.54 kWh
